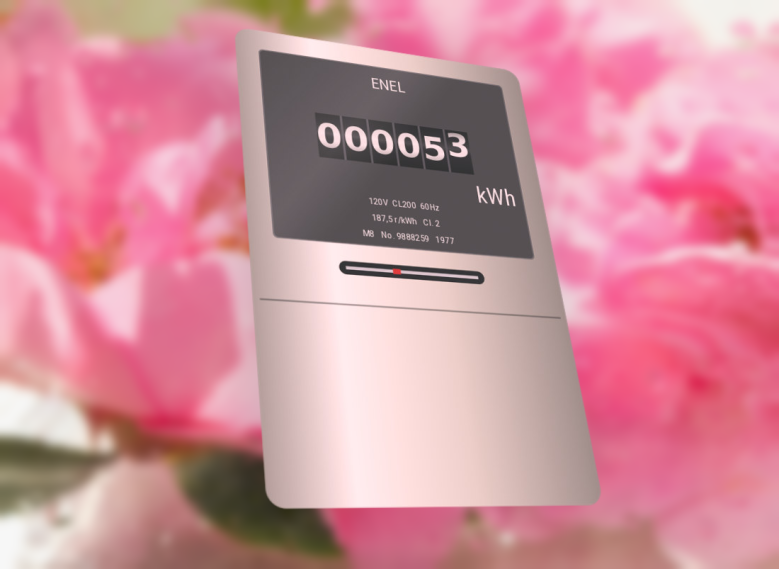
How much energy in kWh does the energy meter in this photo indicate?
53 kWh
